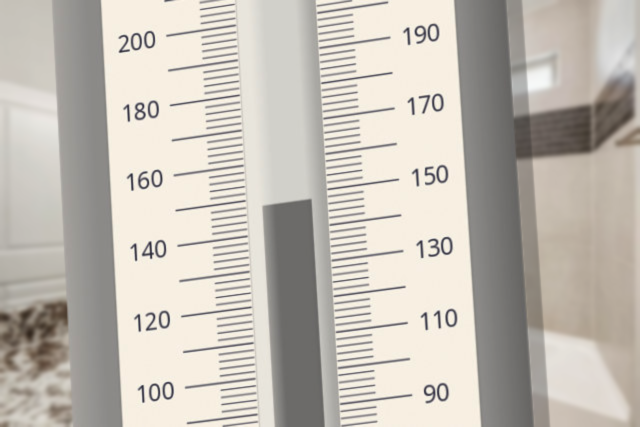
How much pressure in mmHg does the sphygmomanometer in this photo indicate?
148 mmHg
